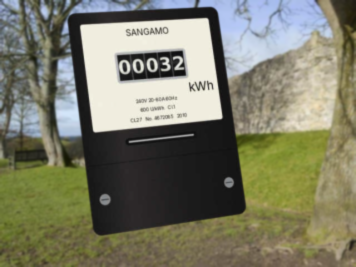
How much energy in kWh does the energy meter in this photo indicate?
32 kWh
